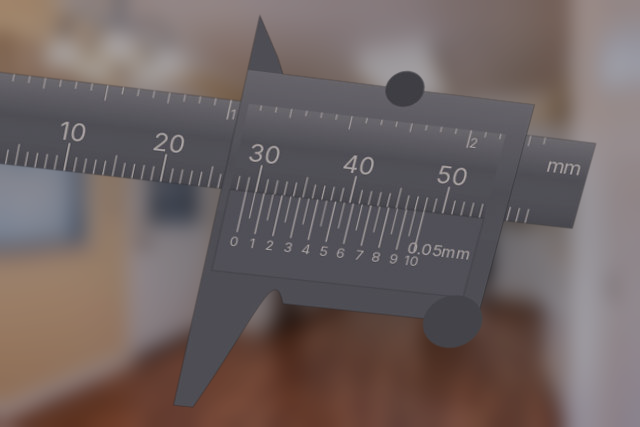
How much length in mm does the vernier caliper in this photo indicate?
29.0 mm
